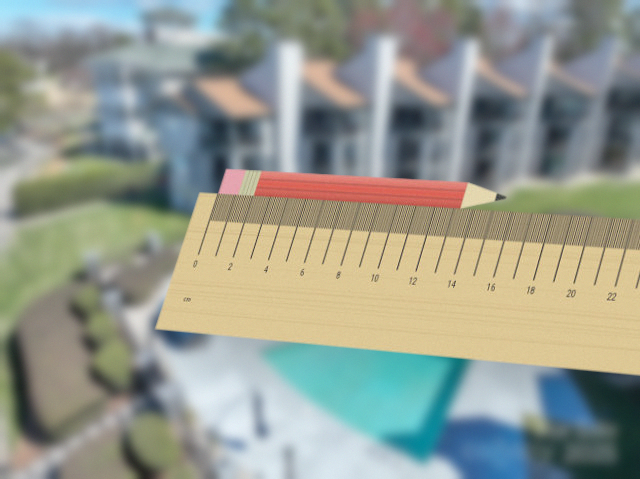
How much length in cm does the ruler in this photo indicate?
15.5 cm
